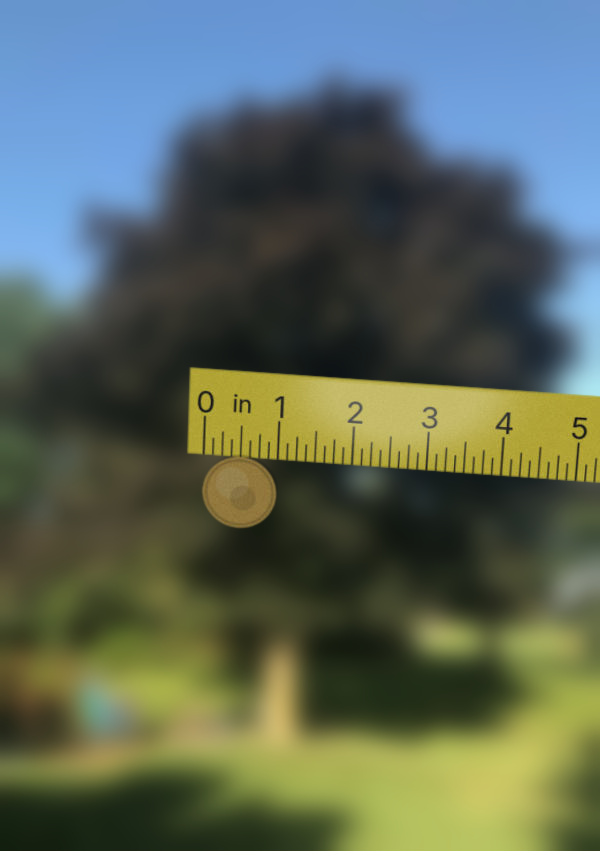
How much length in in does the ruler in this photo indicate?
1 in
